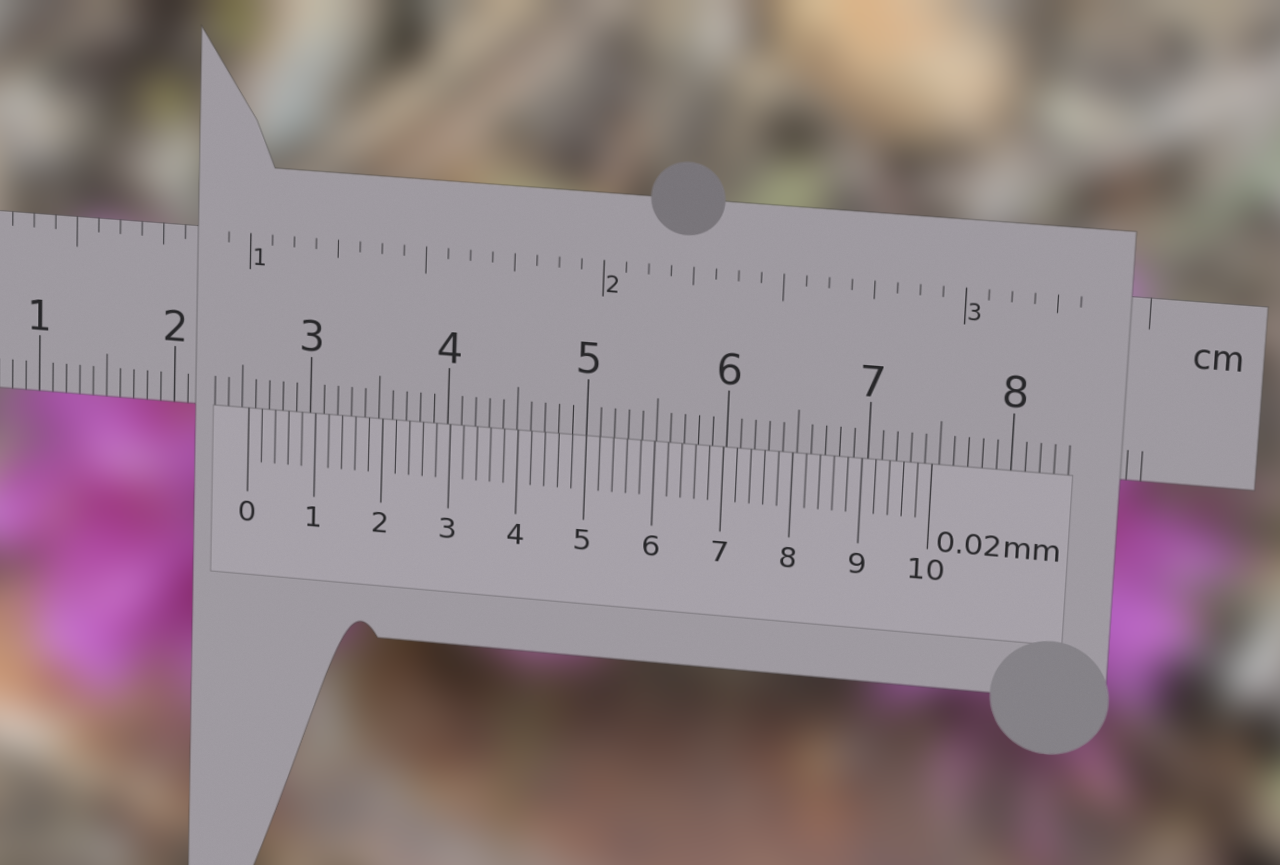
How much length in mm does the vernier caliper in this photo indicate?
25.5 mm
